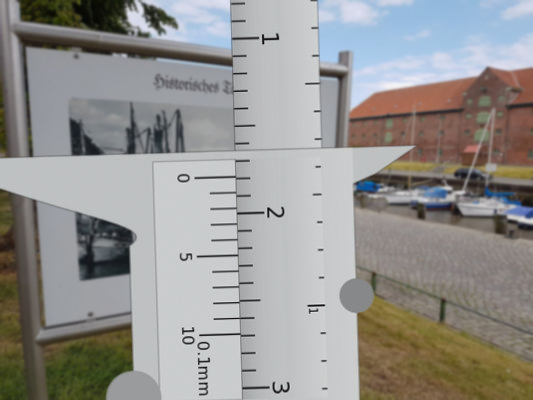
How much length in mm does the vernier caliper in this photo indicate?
17.9 mm
